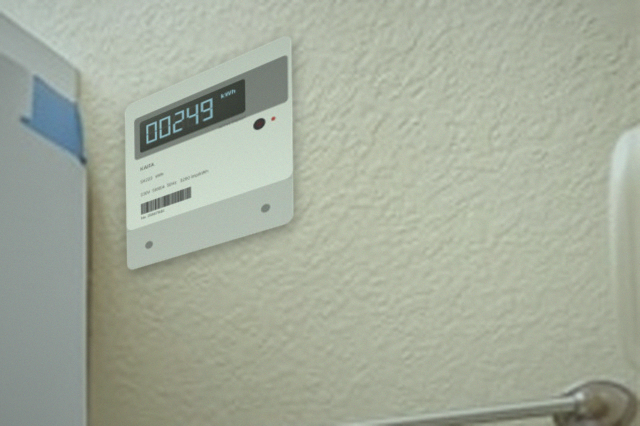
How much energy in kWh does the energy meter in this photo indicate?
249 kWh
